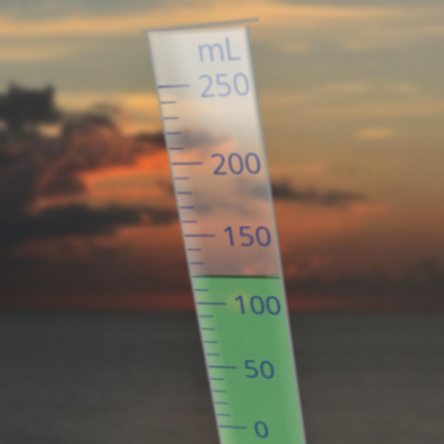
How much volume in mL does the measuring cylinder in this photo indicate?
120 mL
